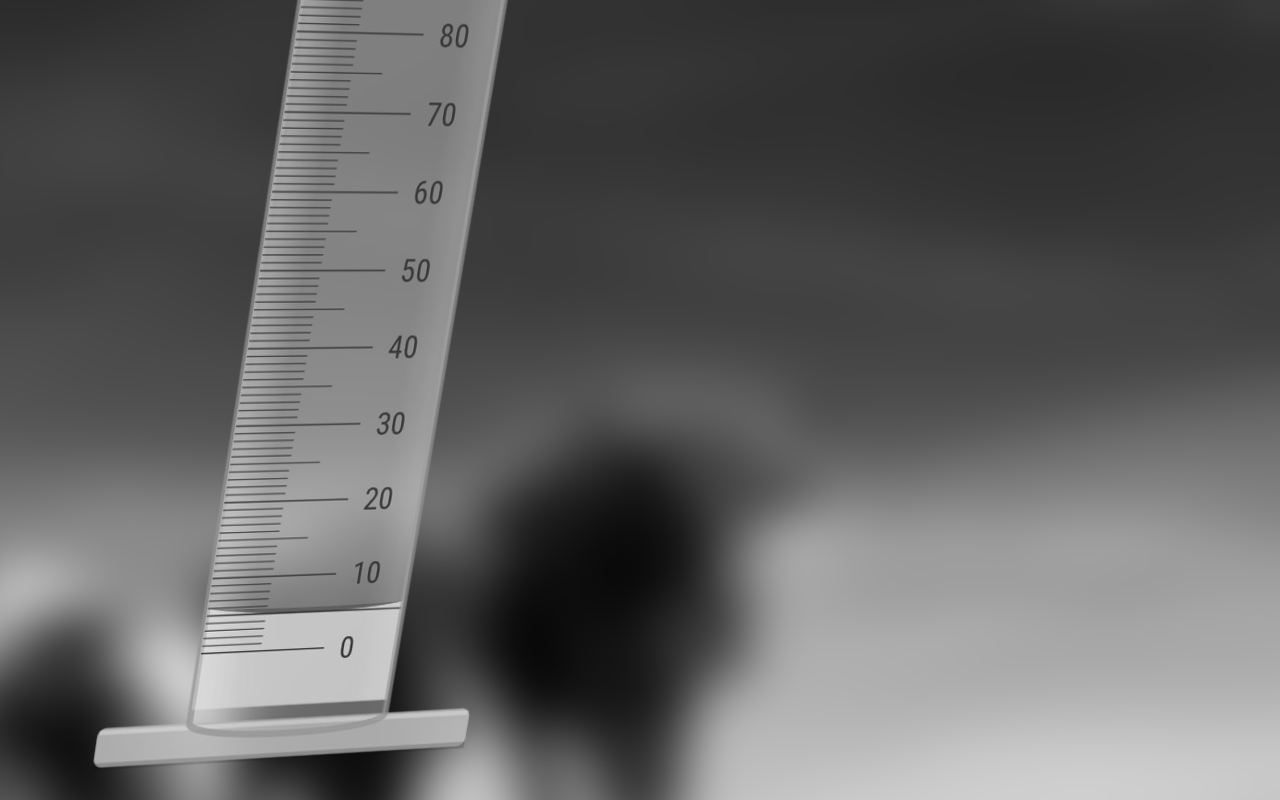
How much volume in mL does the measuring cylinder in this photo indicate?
5 mL
